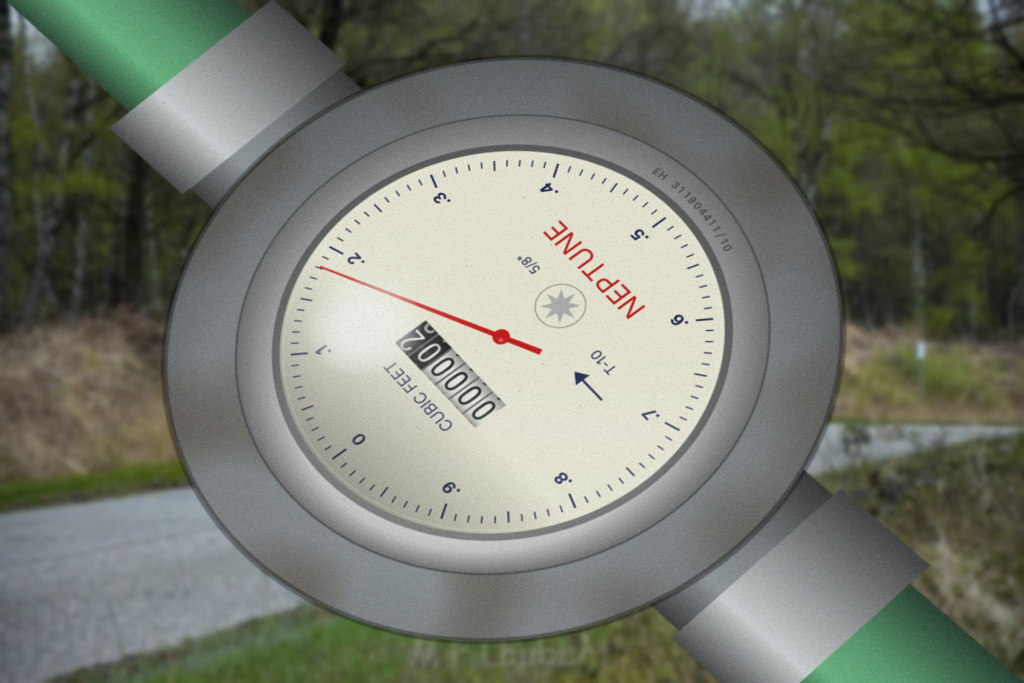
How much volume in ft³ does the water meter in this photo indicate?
2.18 ft³
